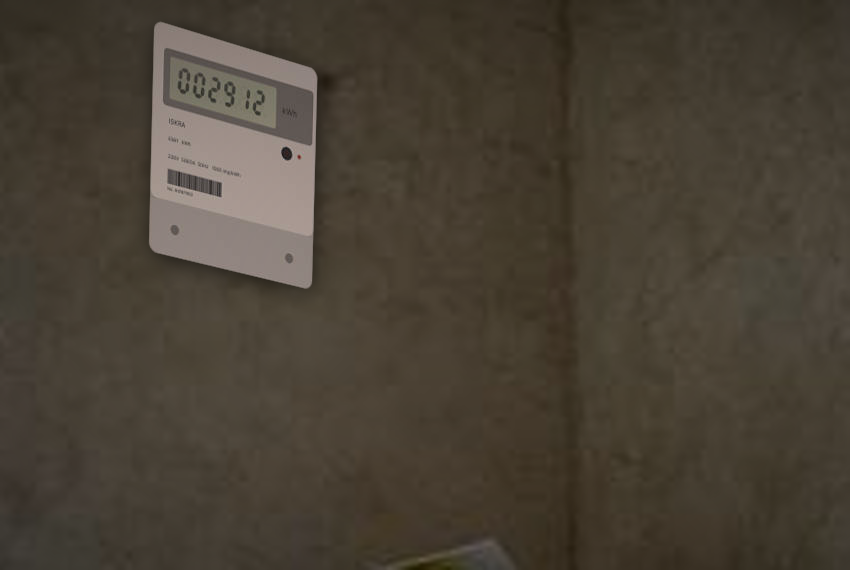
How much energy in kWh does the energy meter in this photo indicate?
2912 kWh
